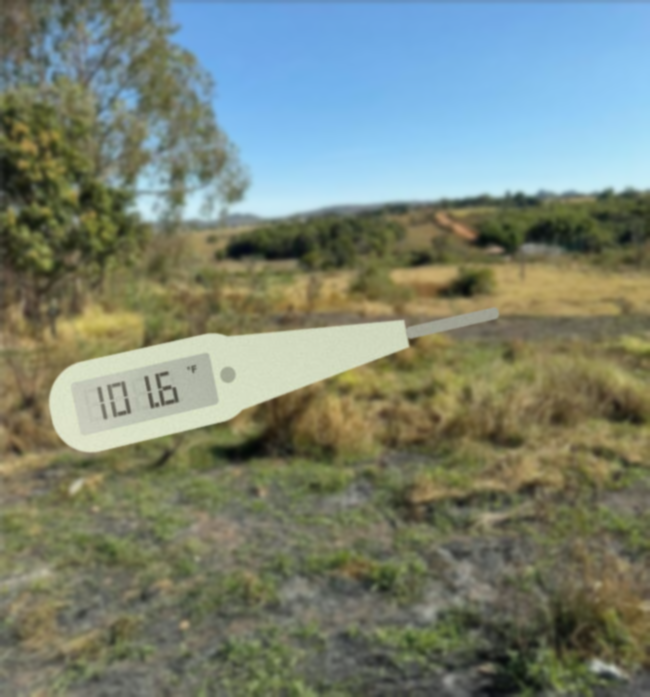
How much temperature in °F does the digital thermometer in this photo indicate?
101.6 °F
